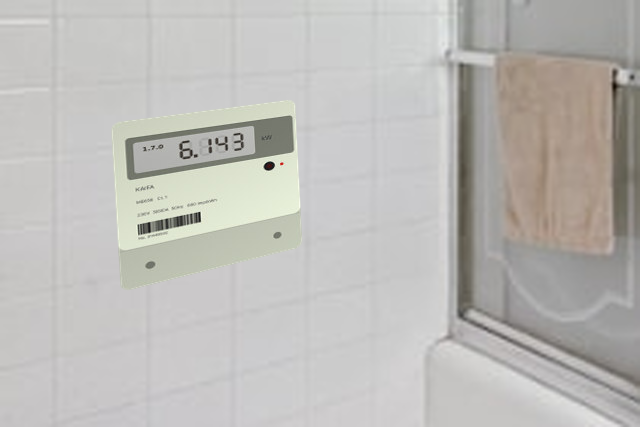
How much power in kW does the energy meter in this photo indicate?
6.143 kW
